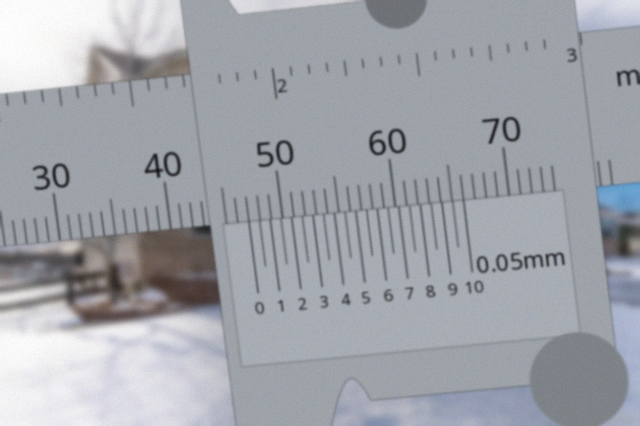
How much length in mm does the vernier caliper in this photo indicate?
47.0 mm
